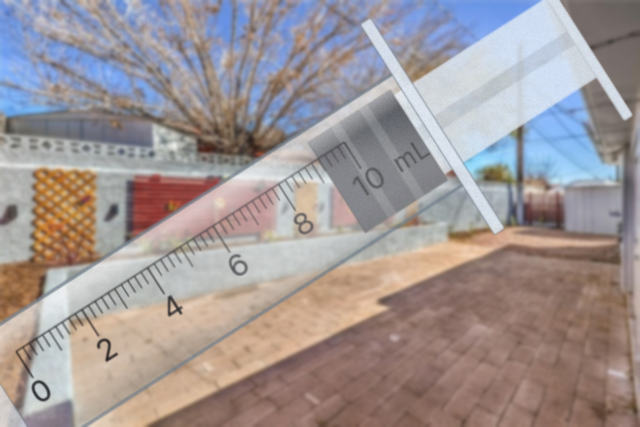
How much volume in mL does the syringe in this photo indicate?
9.2 mL
